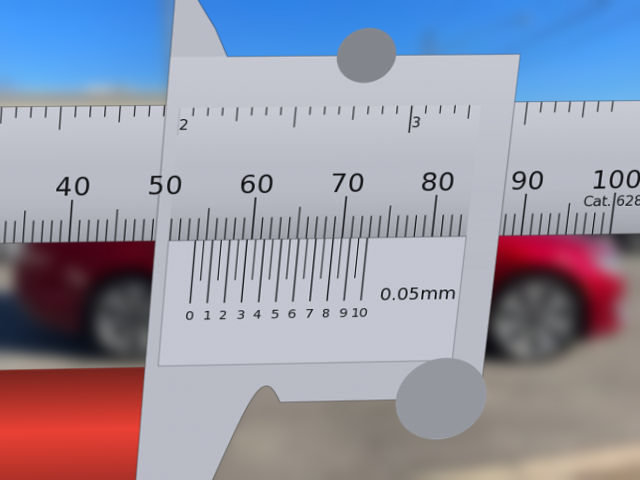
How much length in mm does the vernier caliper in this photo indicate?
53.8 mm
